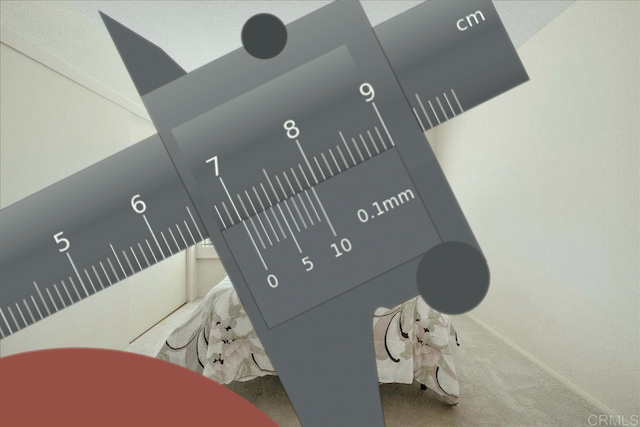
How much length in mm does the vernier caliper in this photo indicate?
70.2 mm
